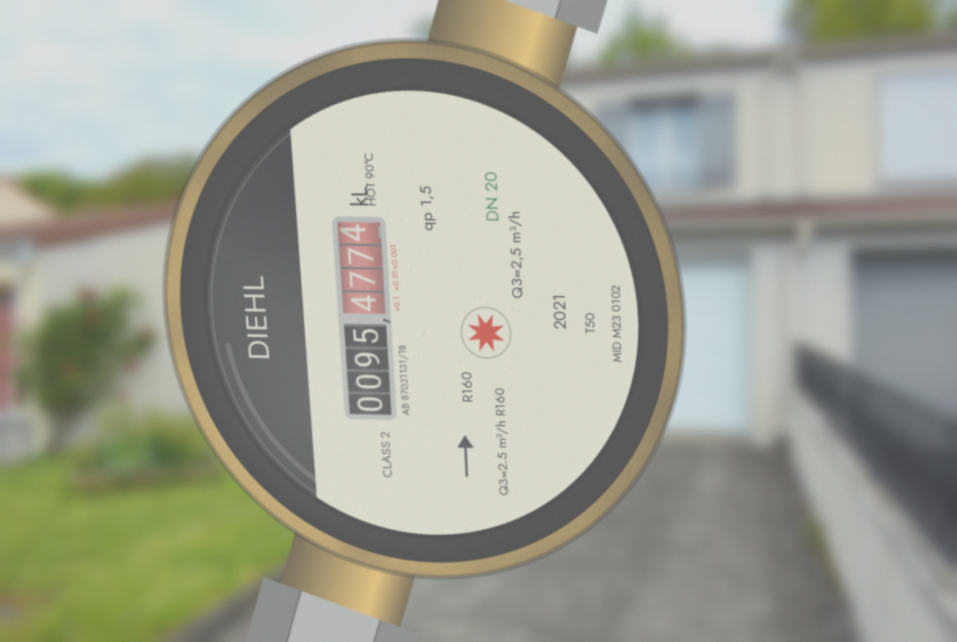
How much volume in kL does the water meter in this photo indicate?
95.4774 kL
